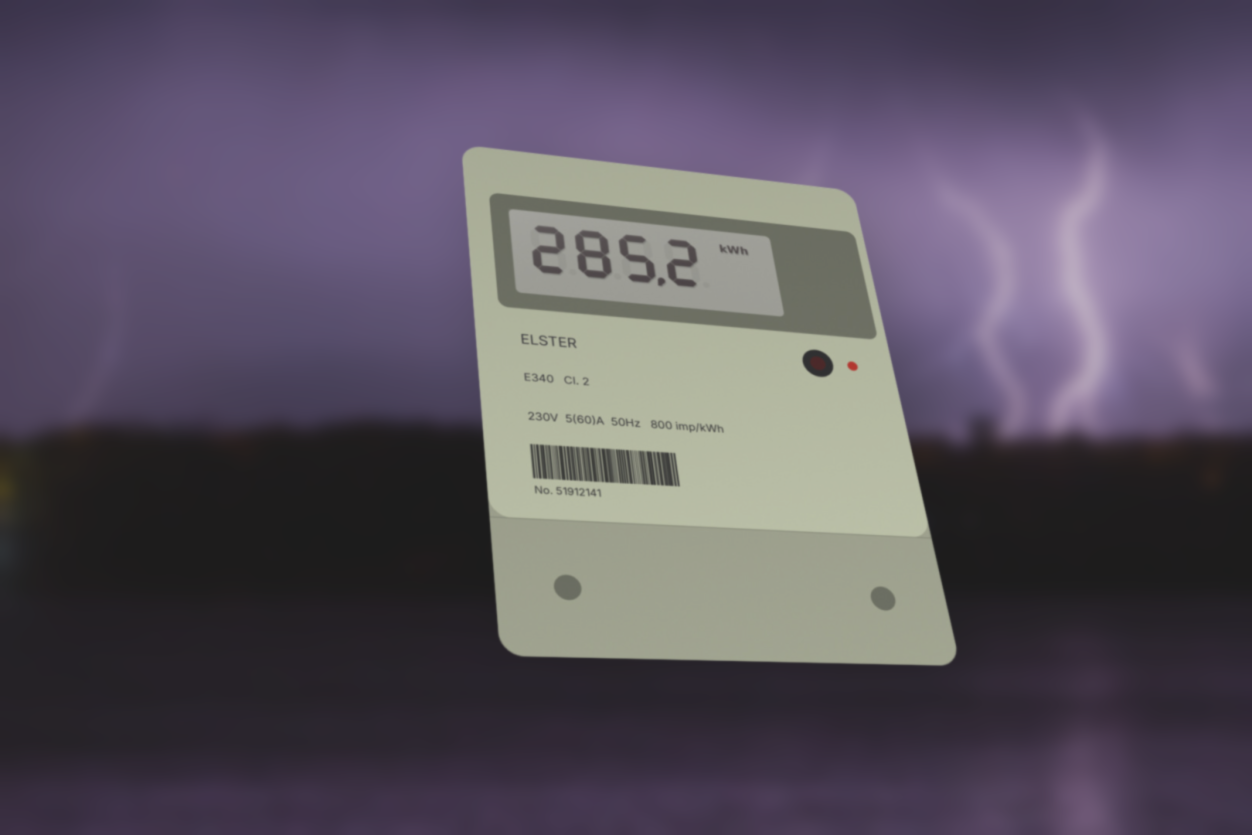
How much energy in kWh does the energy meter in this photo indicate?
285.2 kWh
